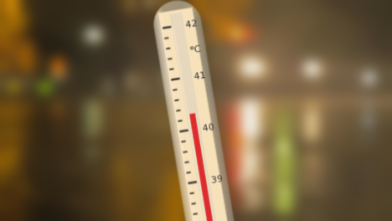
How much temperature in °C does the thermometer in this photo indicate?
40.3 °C
